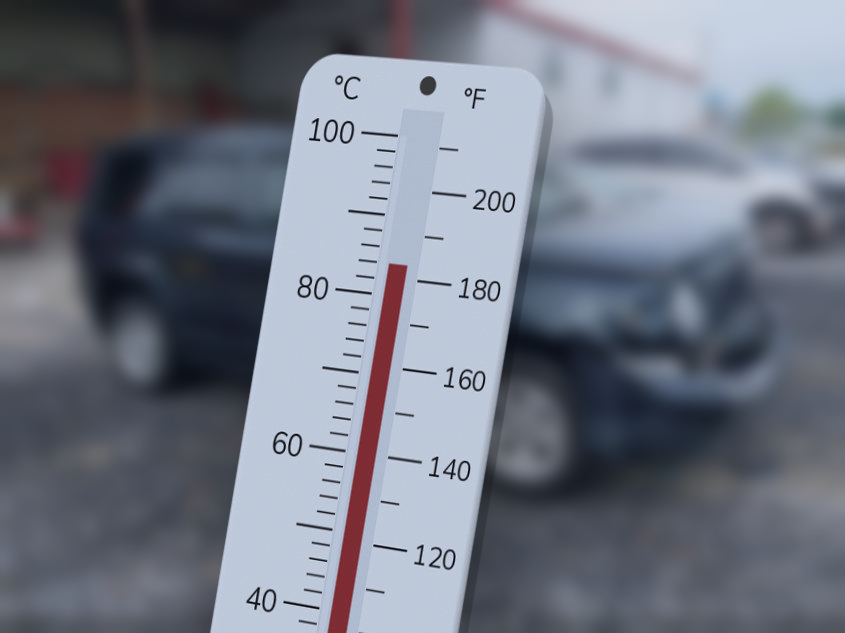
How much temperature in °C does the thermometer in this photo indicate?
84 °C
